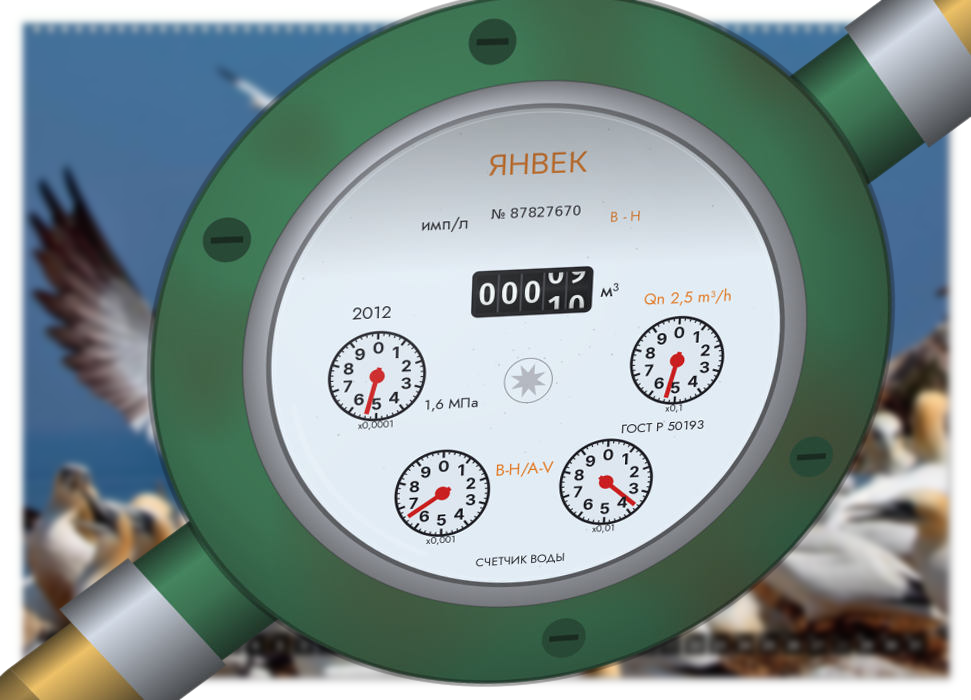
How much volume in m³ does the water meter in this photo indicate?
9.5365 m³
